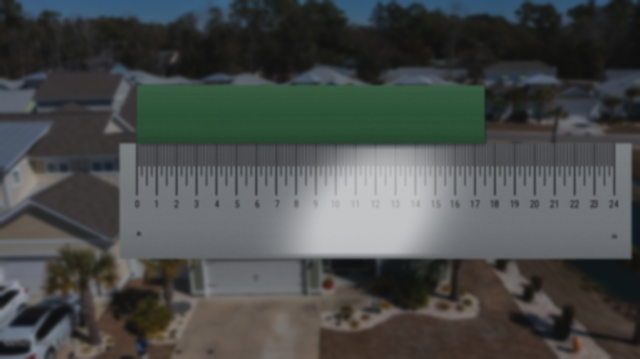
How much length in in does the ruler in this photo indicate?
17.5 in
